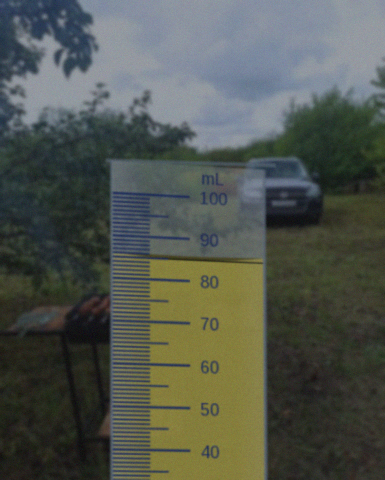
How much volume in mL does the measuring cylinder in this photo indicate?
85 mL
